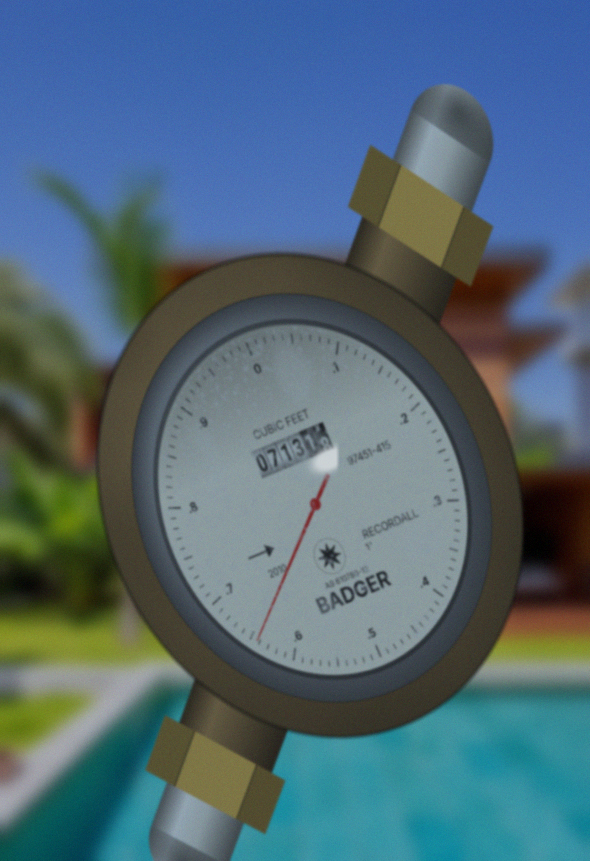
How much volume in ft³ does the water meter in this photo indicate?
71317.64 ft³
